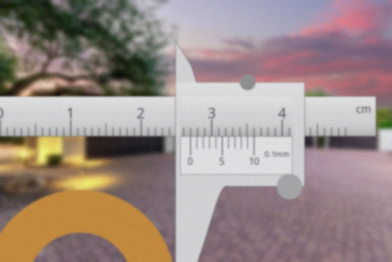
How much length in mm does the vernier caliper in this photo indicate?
27.0 mm
